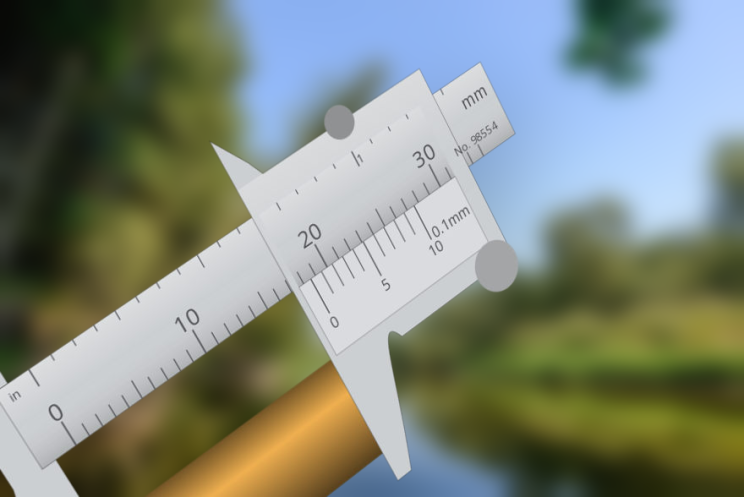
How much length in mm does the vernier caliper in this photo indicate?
18.6 mm
